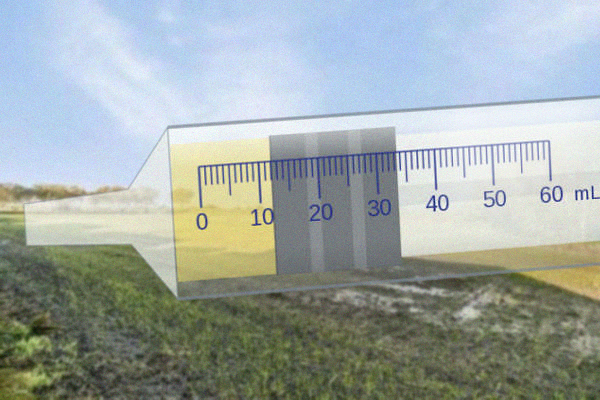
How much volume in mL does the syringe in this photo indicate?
12 mL
